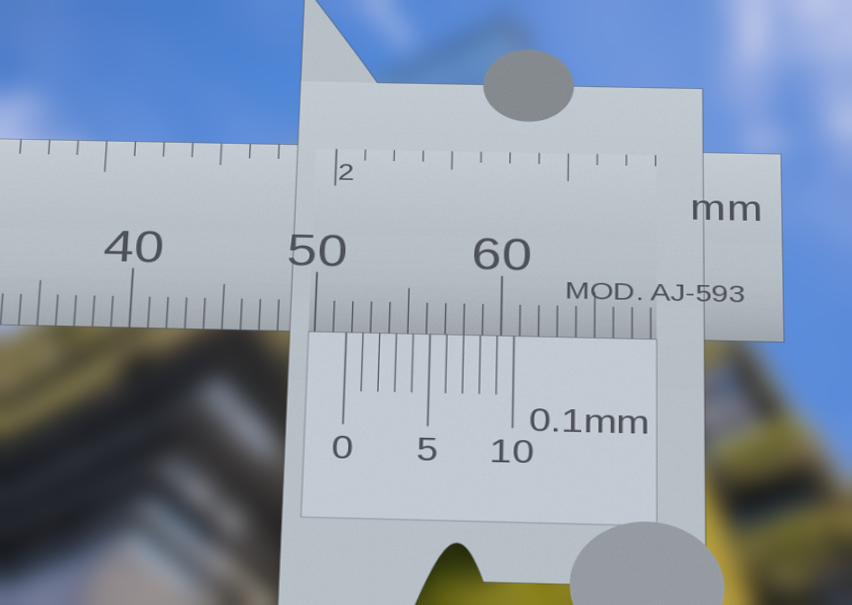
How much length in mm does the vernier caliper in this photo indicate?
51.7 mm
